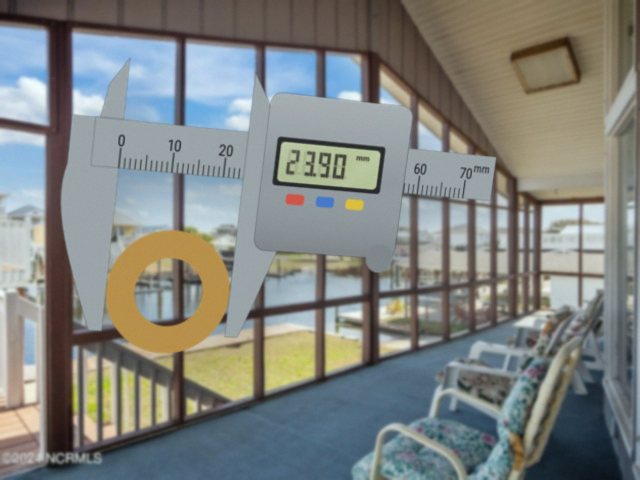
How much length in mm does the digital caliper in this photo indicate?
23.90 mm
